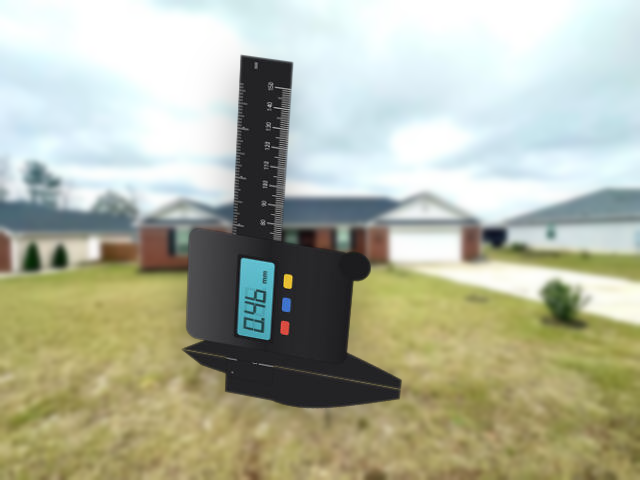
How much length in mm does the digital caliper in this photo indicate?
0.46 mm
